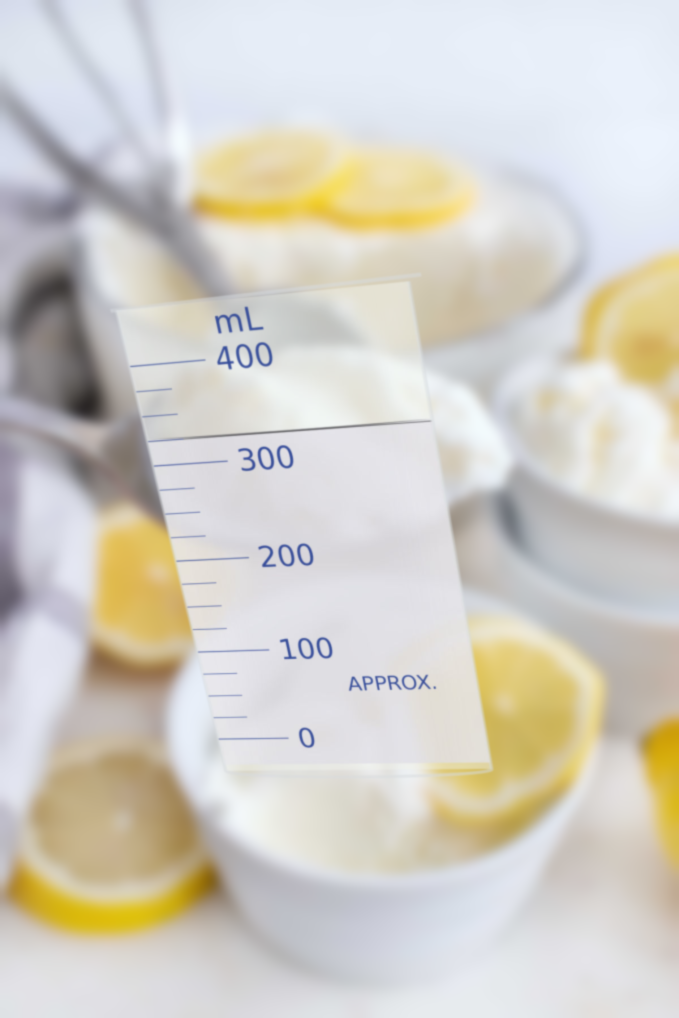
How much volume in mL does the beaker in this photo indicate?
325 mL
